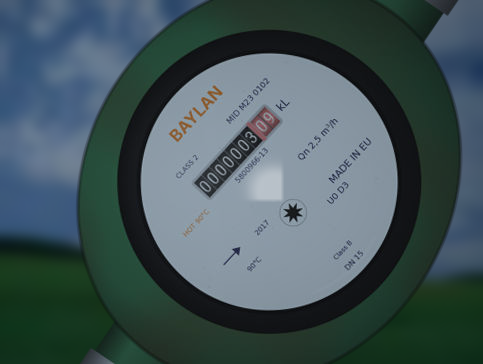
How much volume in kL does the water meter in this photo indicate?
3.09 kL
